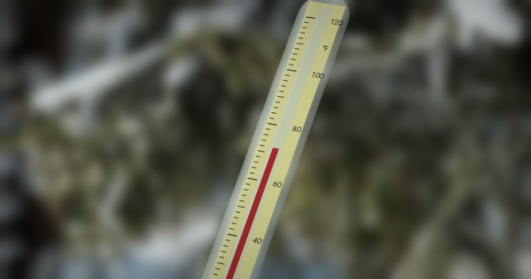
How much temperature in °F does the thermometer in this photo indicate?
72 °F
